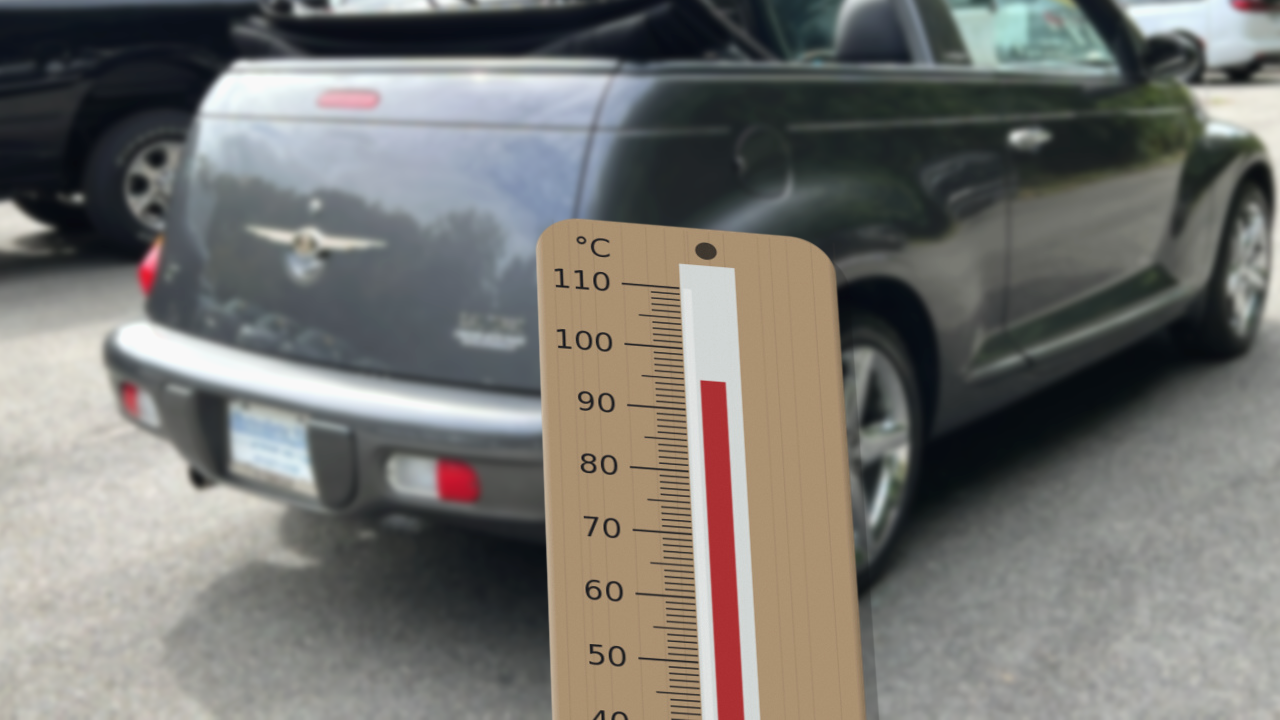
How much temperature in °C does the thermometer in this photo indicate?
95 °C
